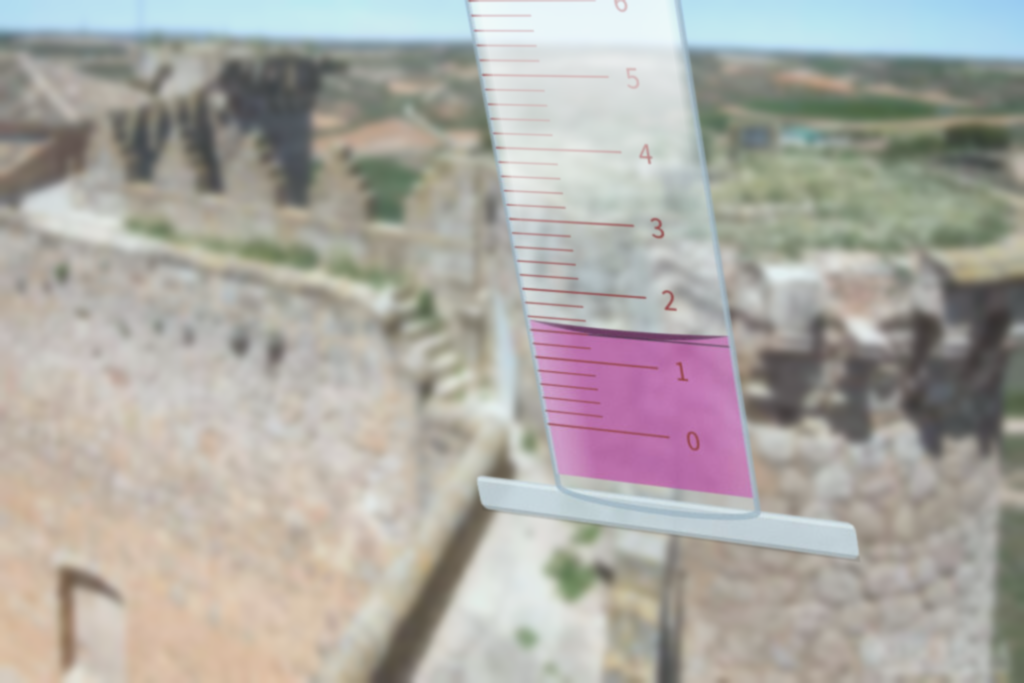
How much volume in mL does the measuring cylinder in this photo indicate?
1.4 mL
